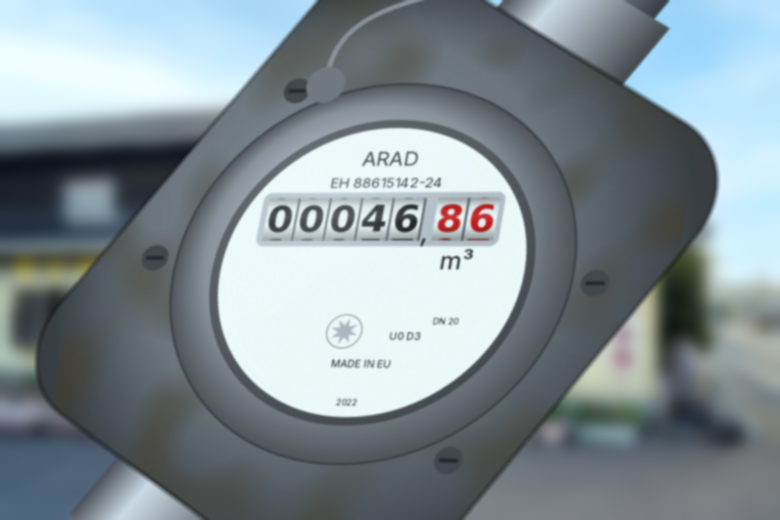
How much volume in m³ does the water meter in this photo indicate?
46.86 m³
